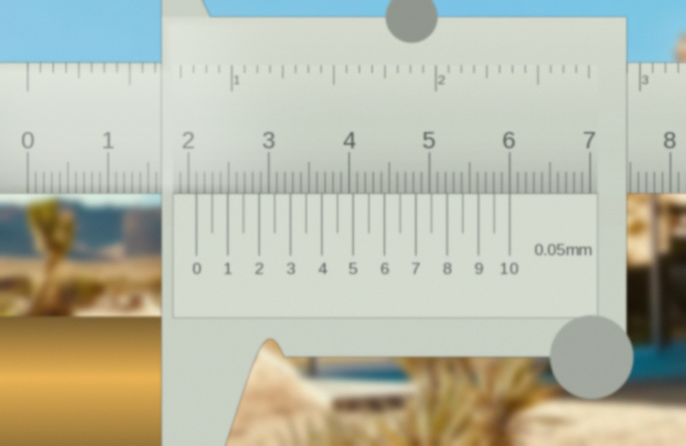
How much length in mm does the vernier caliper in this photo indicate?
21.0 mm
